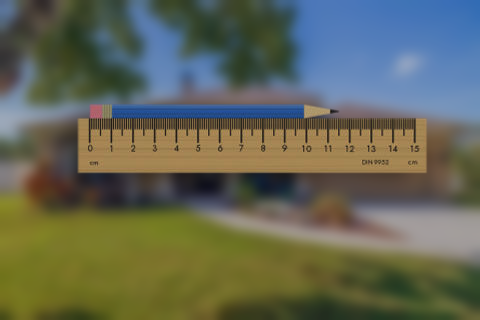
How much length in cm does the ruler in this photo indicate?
11.5 cm
